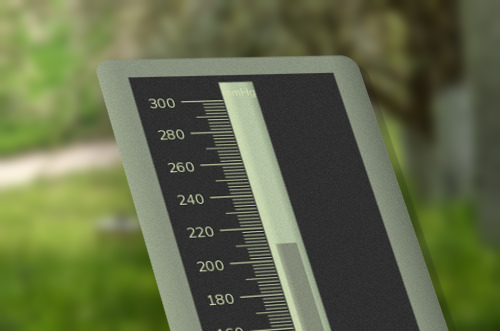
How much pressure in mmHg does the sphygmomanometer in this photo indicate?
210 mmHg
